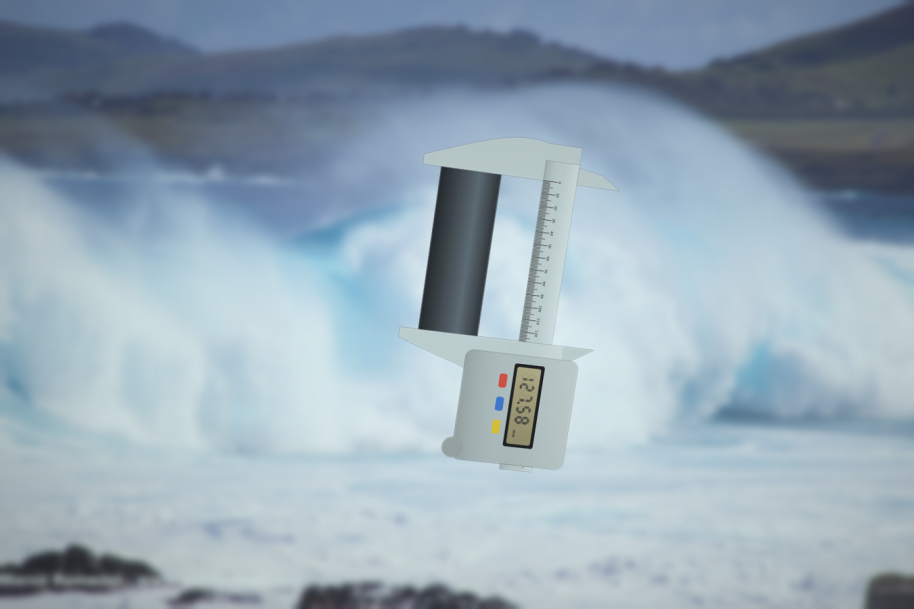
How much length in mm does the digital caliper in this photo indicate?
127.58 mm
